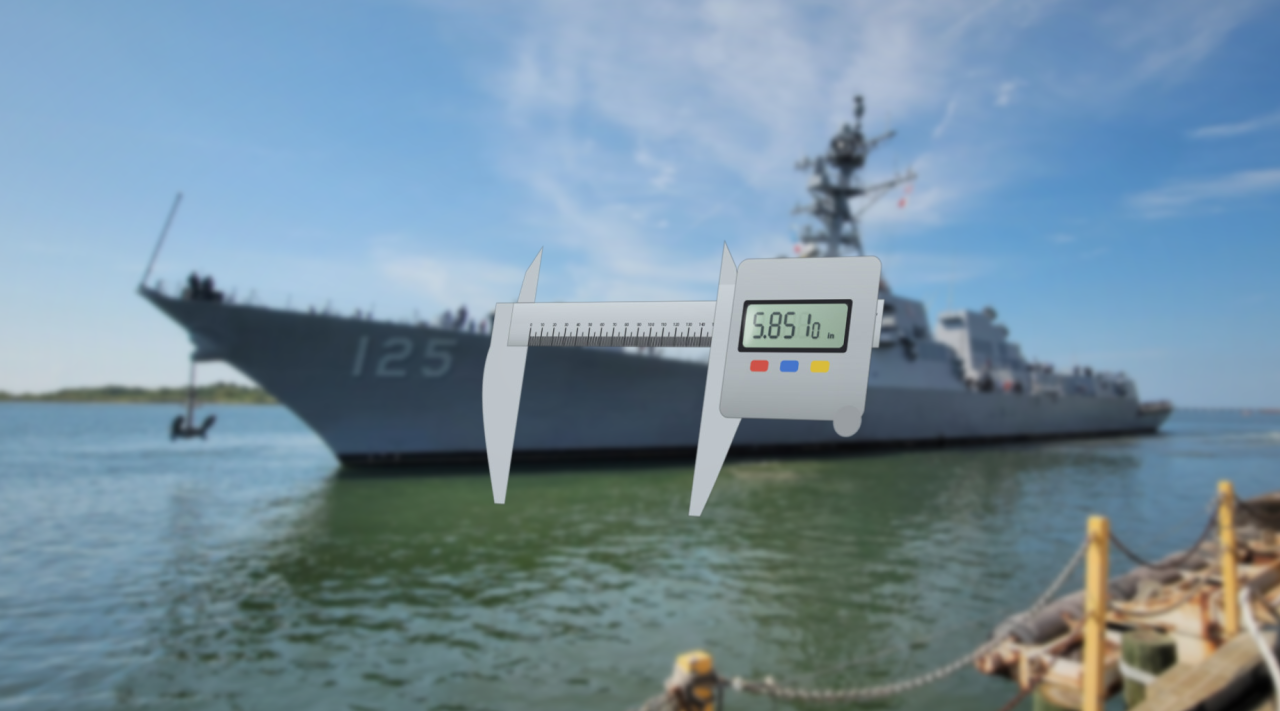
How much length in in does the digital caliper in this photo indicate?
5.8510 in
